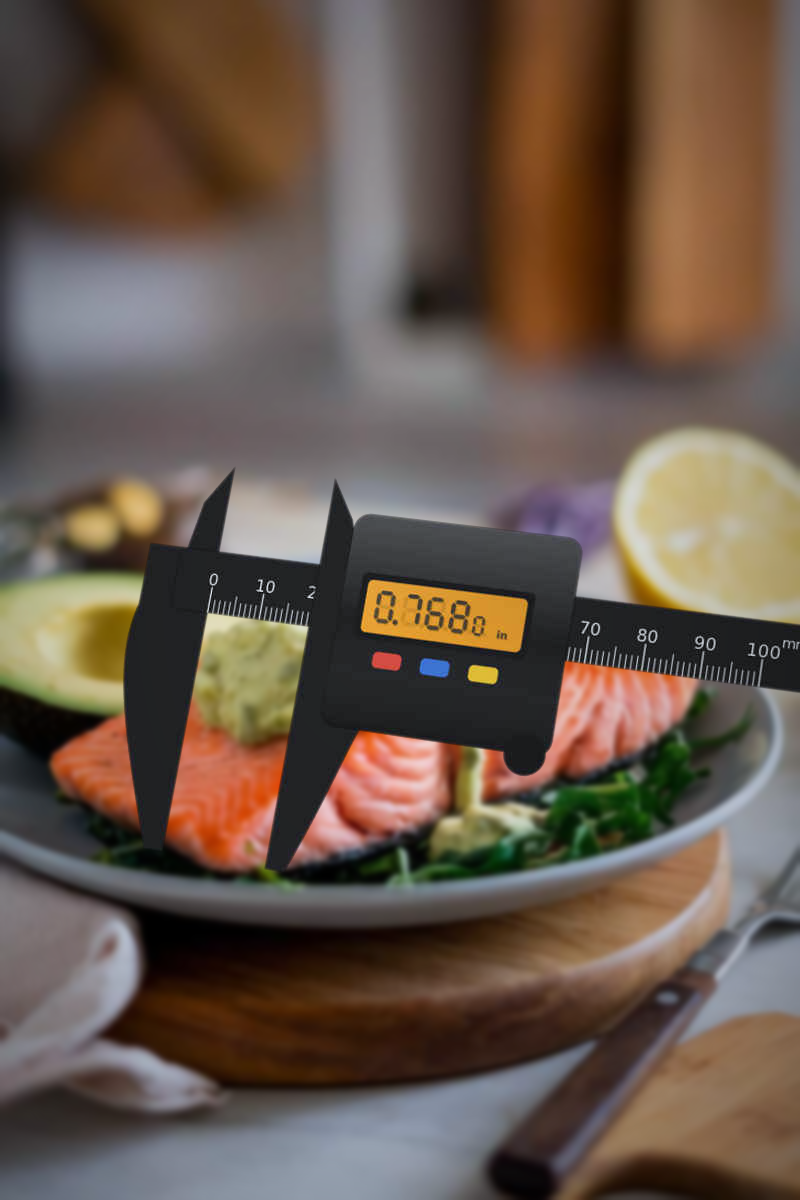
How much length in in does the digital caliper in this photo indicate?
0.7680 in
